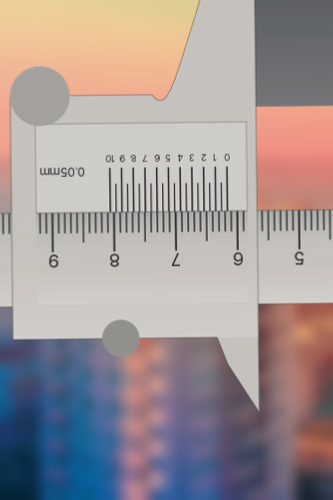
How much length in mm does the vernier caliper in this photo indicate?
61.6 mm
